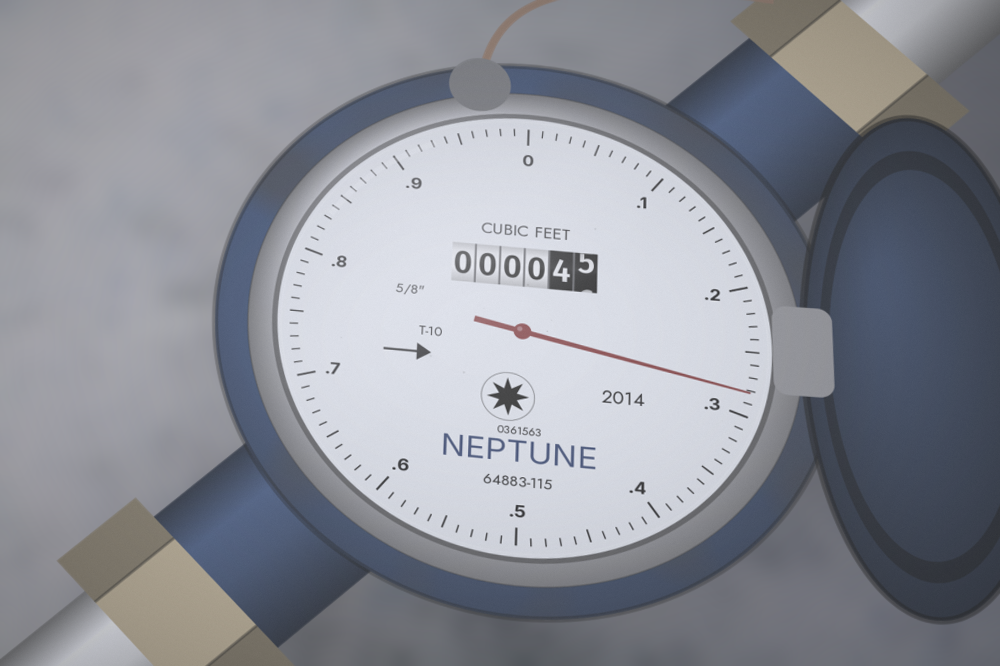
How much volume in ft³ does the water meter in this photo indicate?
45.28 ft³
